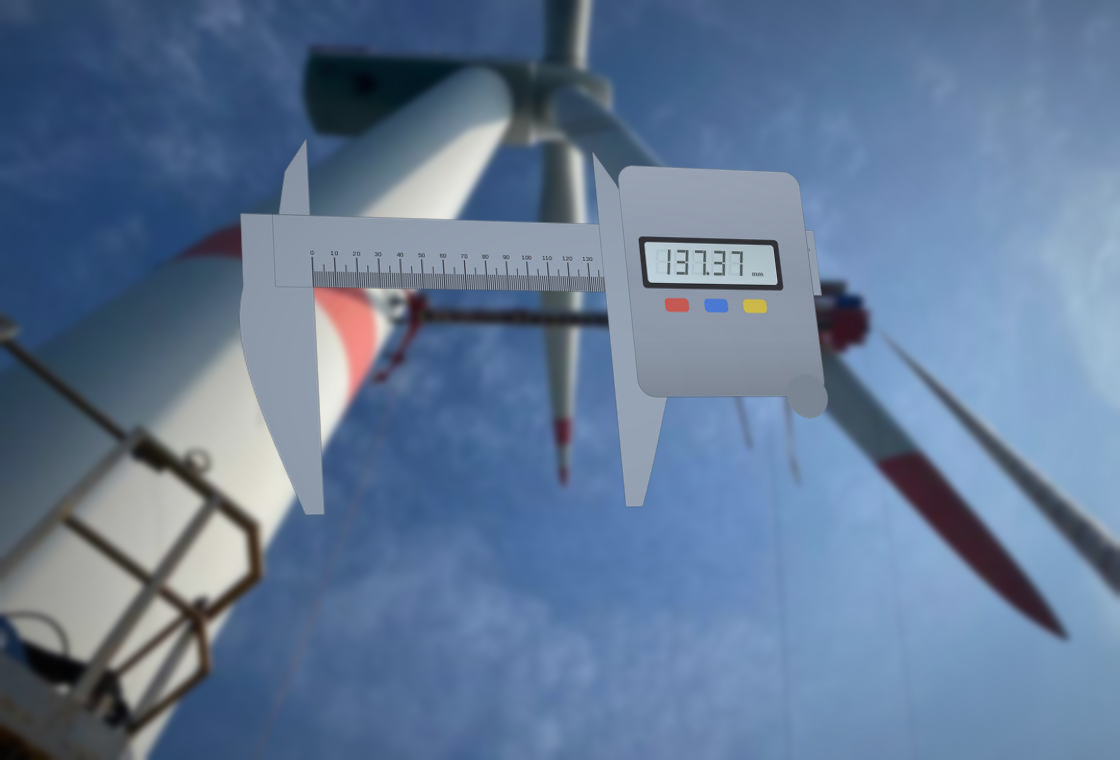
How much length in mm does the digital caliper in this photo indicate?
137.37 mm
